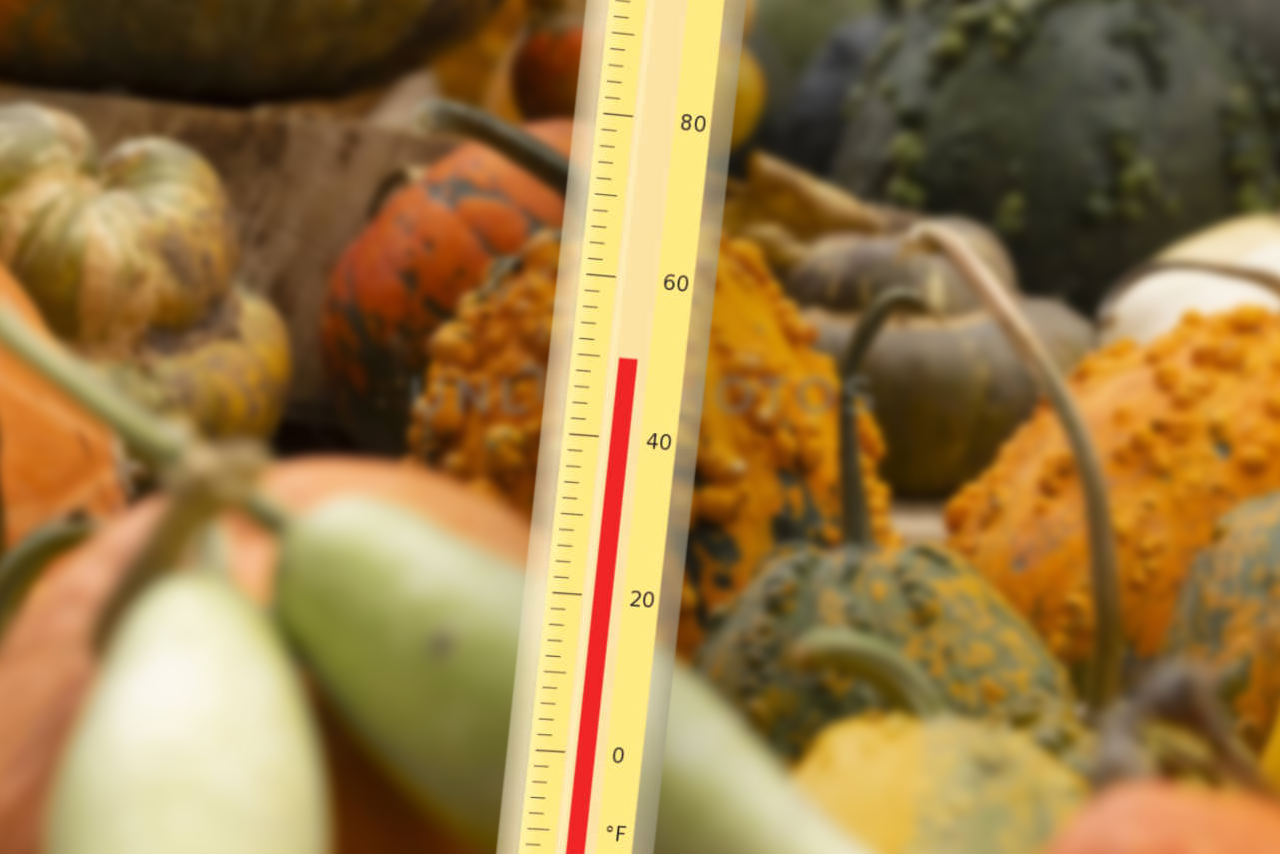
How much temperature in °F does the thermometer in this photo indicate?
50 °F
